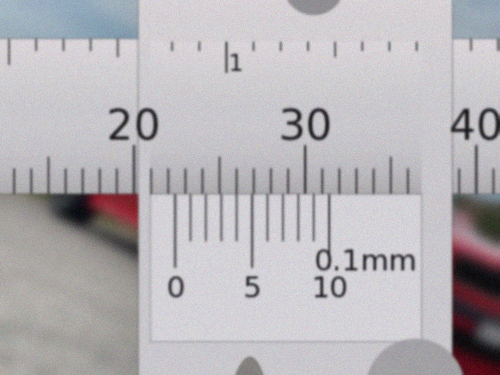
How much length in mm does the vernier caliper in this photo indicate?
22.4 mm
